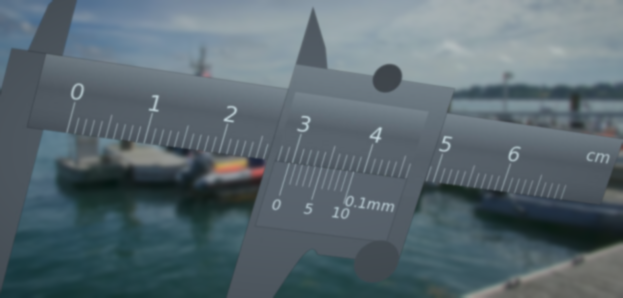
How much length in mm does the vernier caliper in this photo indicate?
29.6 mm
